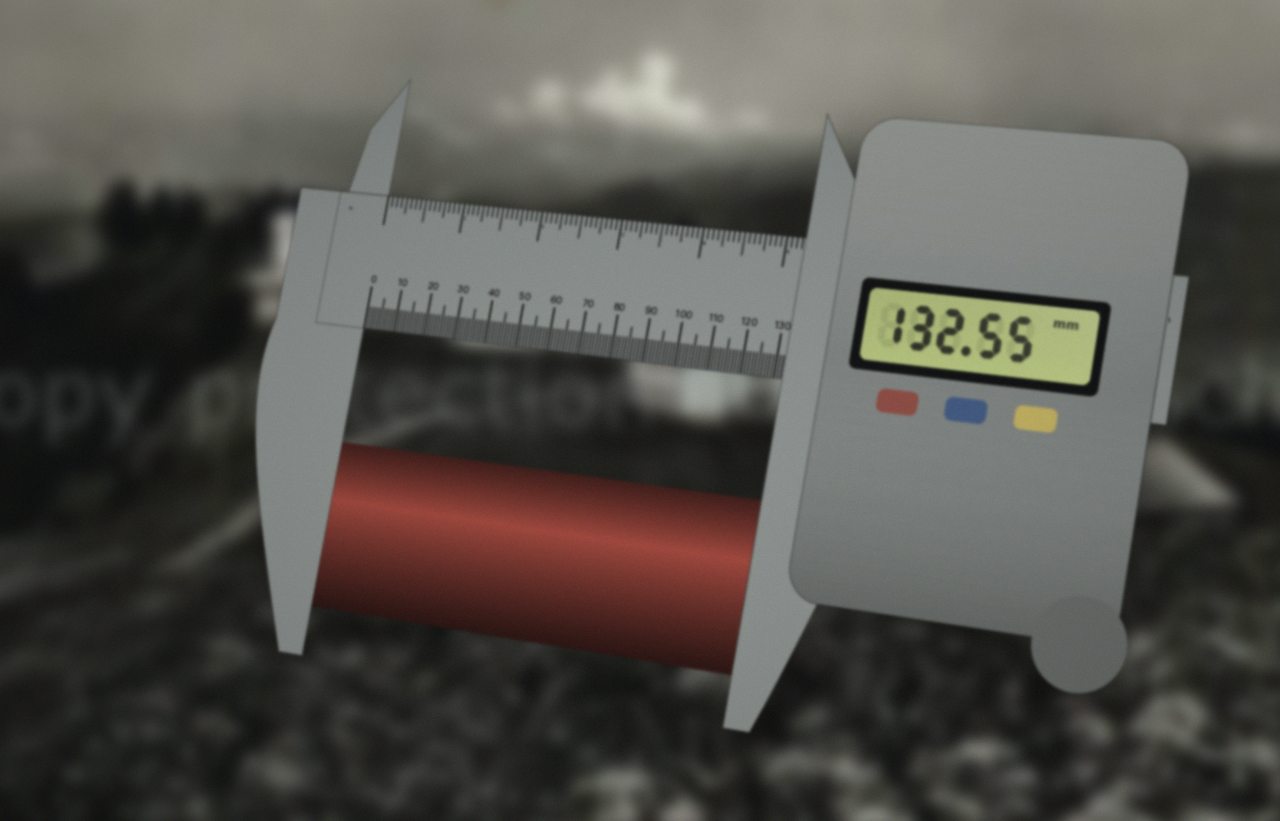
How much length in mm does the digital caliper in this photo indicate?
132.55 mm
